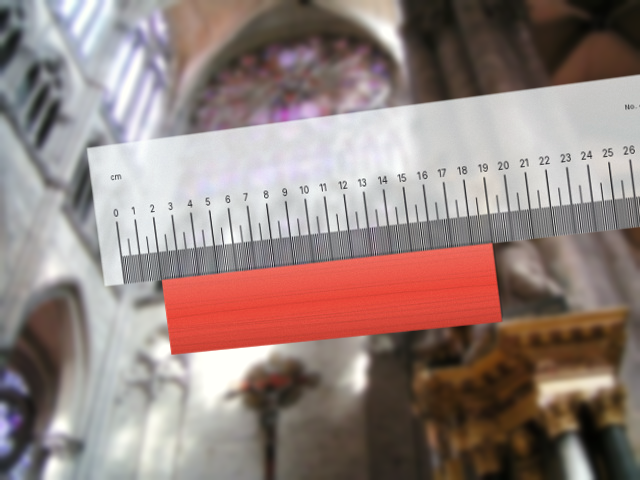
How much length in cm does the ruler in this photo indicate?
17 cm
